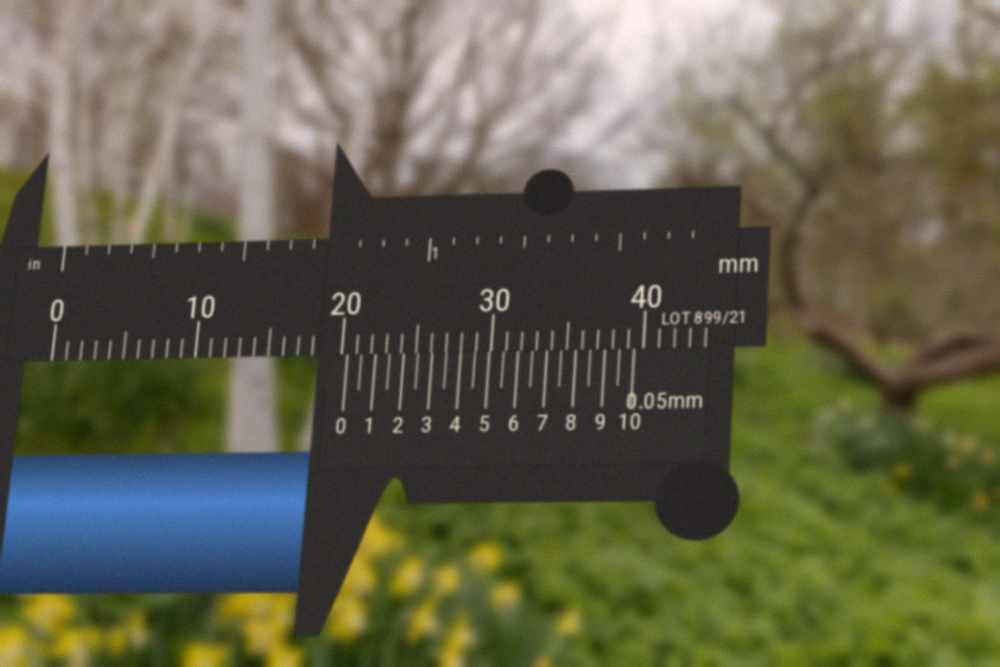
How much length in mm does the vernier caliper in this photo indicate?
20.4 mm
